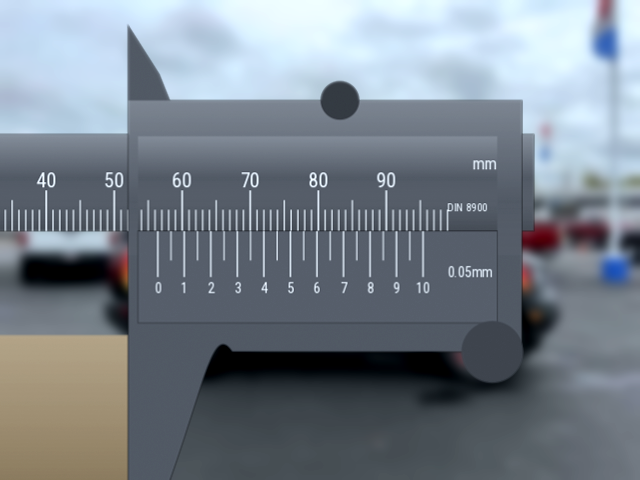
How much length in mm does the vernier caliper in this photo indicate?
56.4 mm
